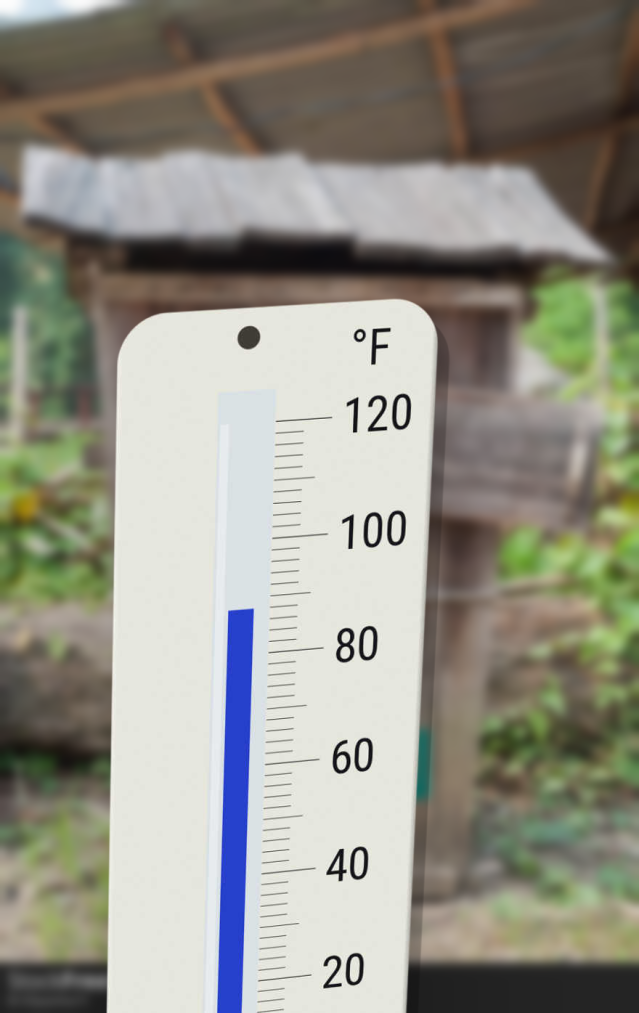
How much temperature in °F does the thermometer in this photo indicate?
88 °F
